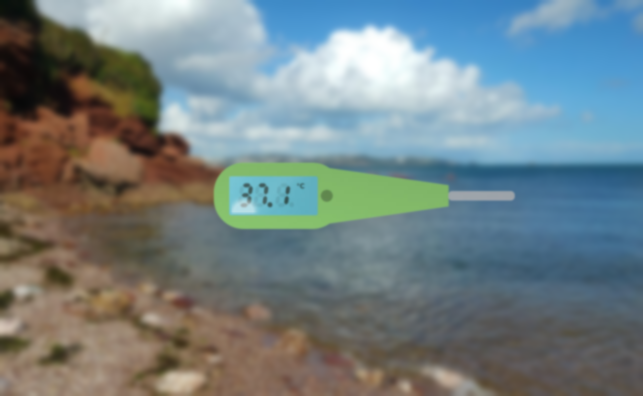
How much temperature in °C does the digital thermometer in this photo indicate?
37.1 °C
